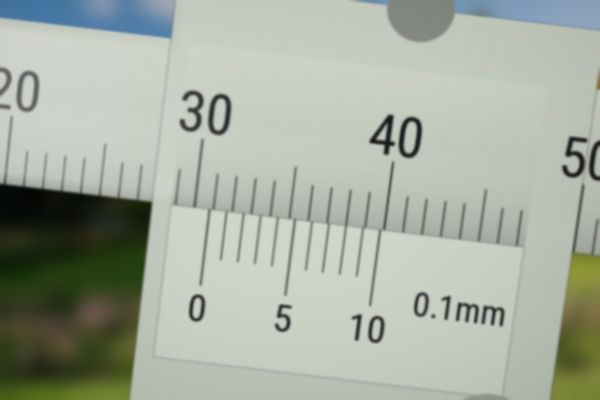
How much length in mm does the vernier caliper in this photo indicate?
30.8 mm
